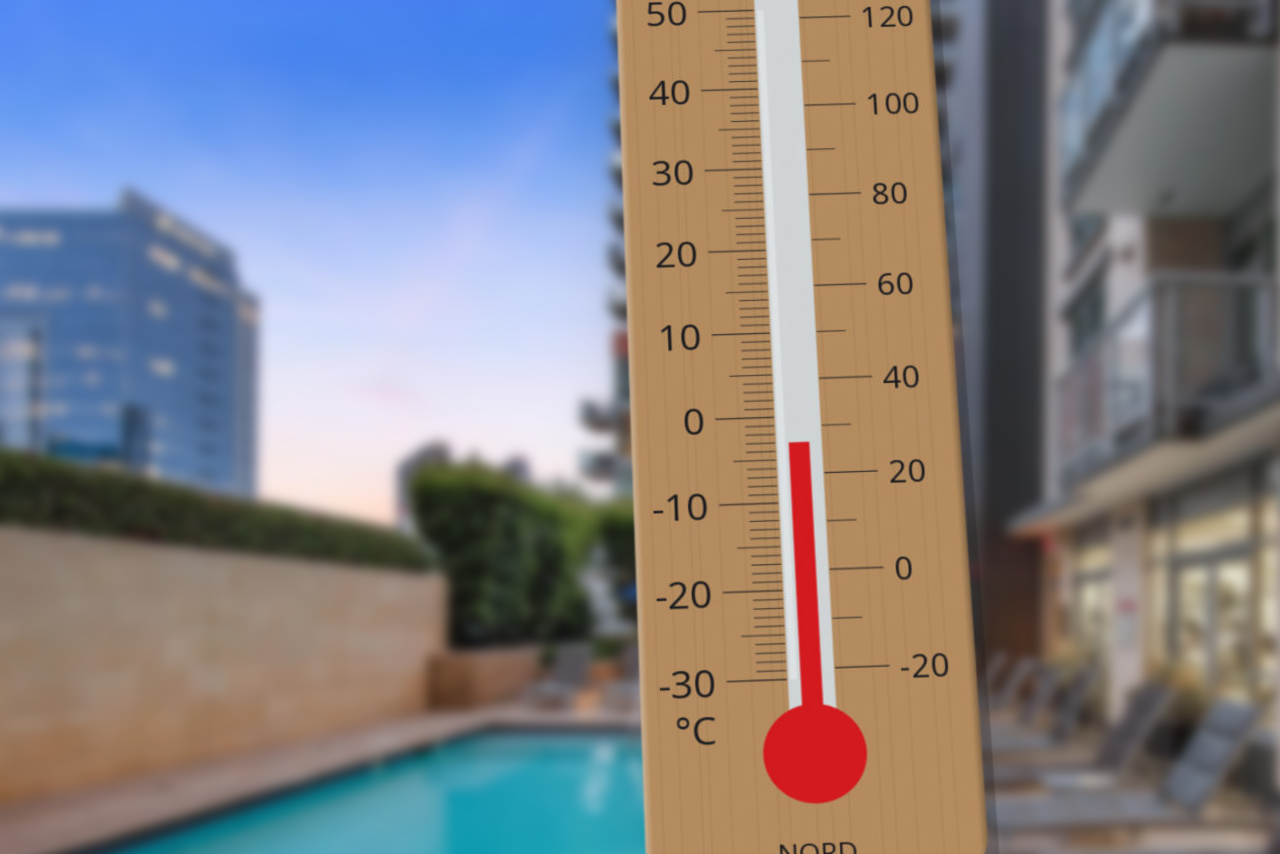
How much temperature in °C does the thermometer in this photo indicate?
-3 °C
